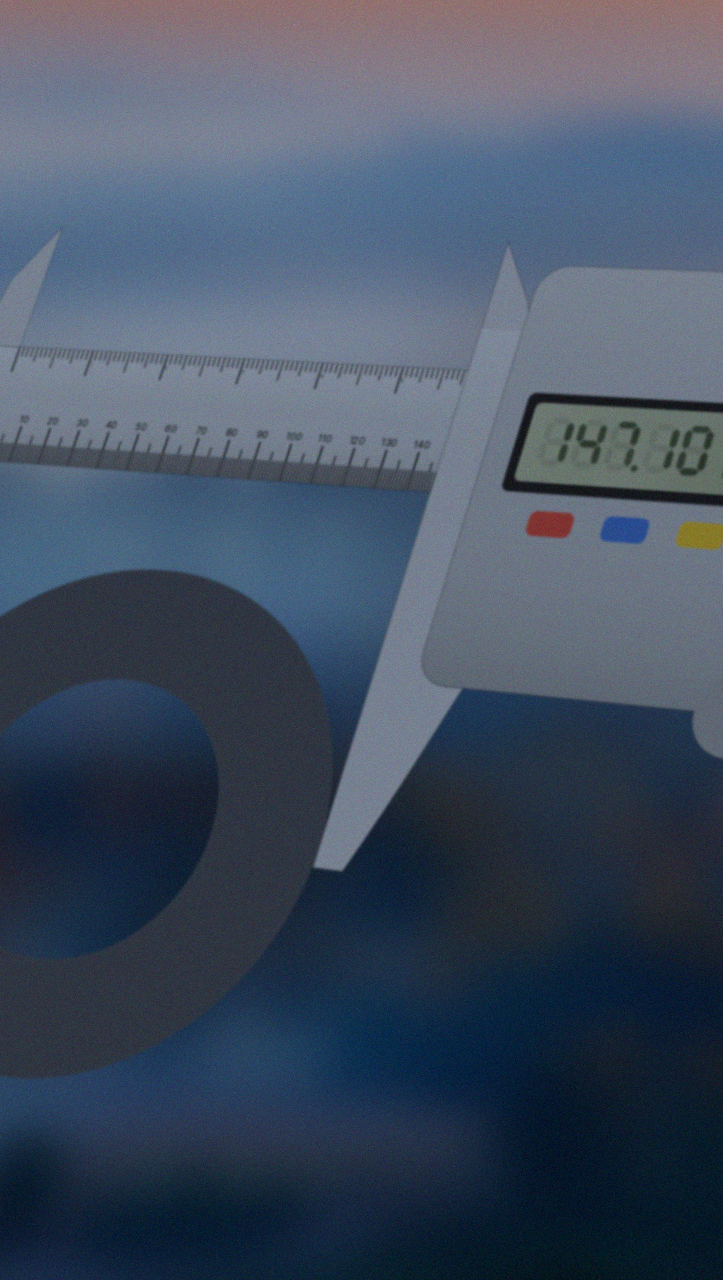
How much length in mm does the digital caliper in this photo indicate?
147.10 mm
